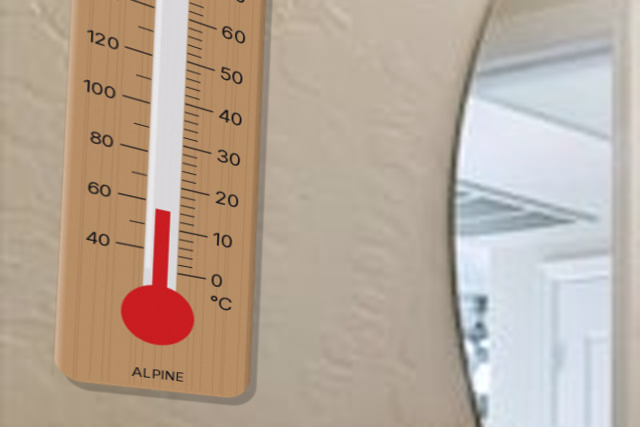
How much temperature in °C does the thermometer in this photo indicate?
14 °C
